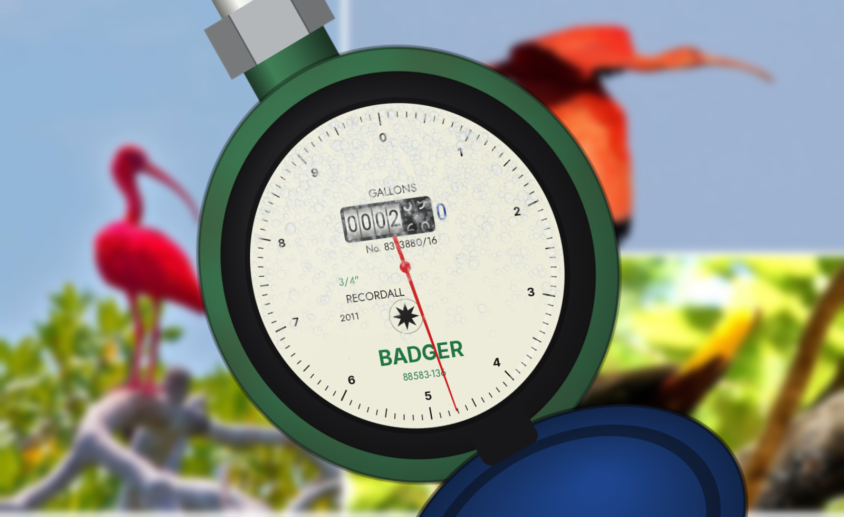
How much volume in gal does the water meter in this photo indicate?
2594.7 gal
